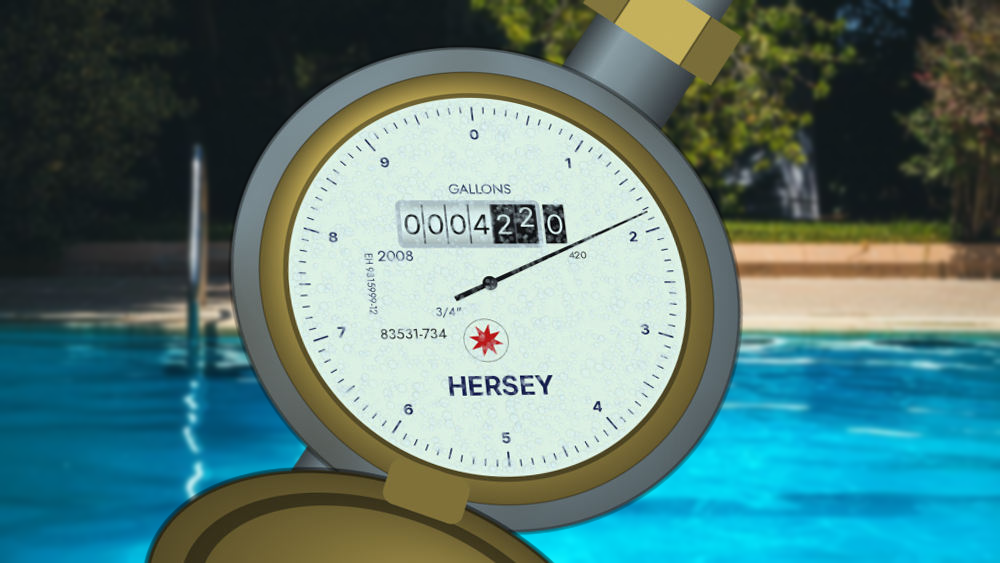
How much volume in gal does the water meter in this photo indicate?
4221.8 gal
